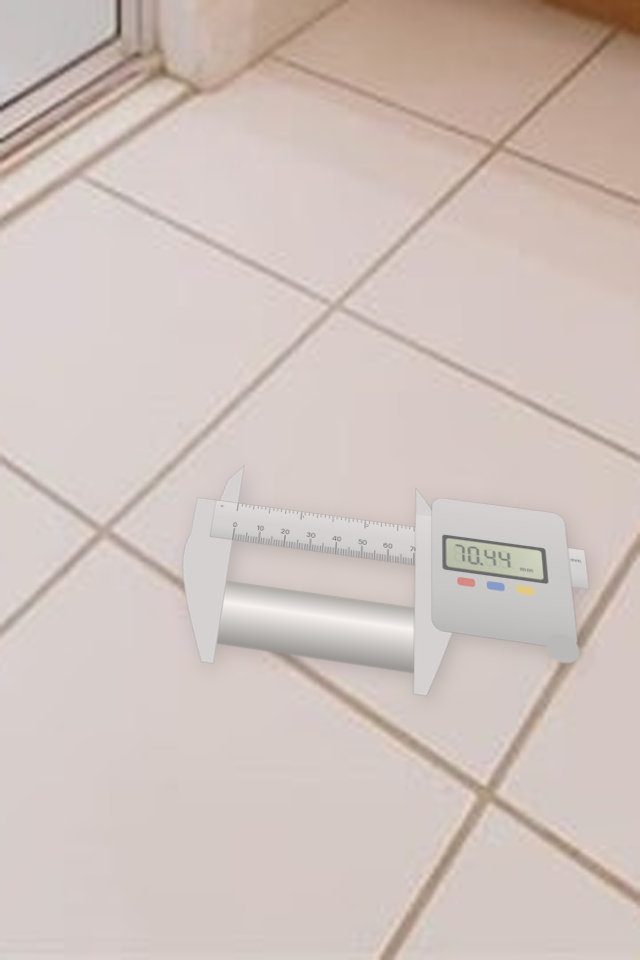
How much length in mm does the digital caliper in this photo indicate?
70.44 mm
